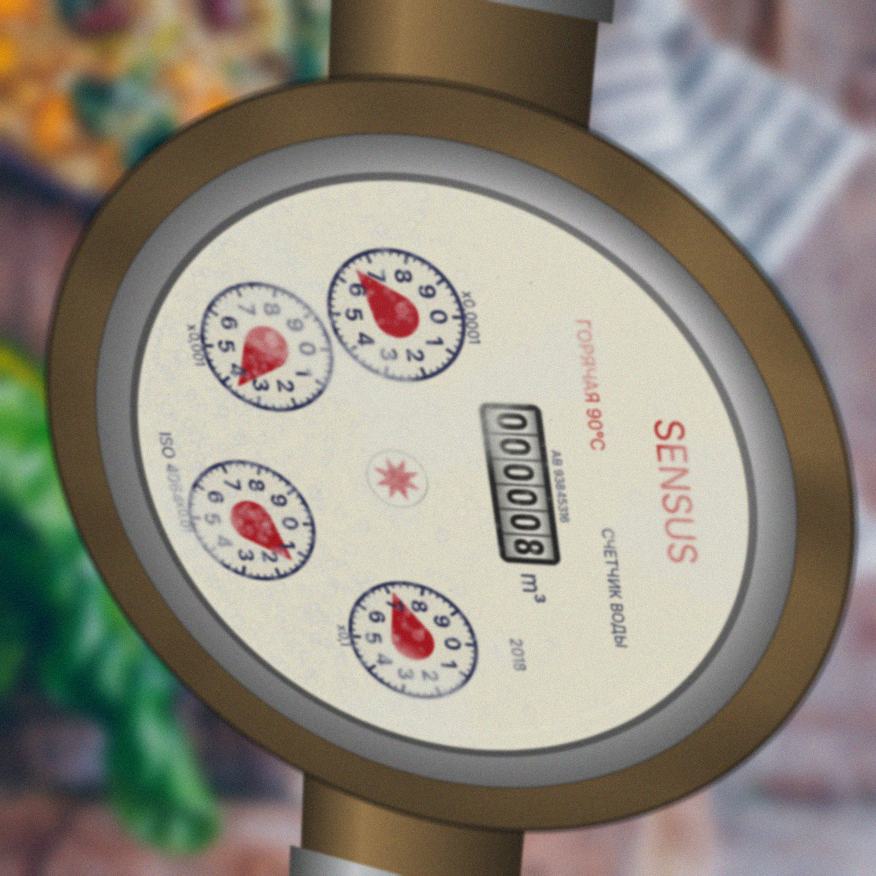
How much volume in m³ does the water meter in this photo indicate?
8.7136 m³
